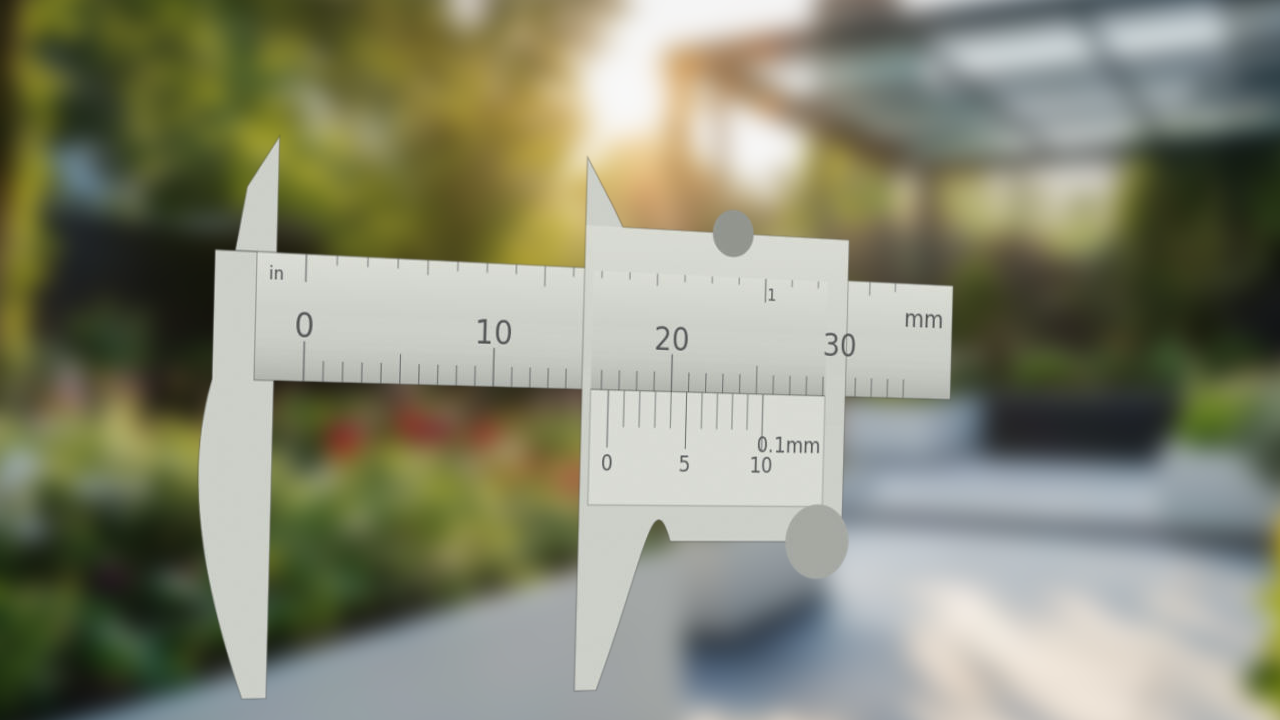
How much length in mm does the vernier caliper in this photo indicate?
16.4 mm
